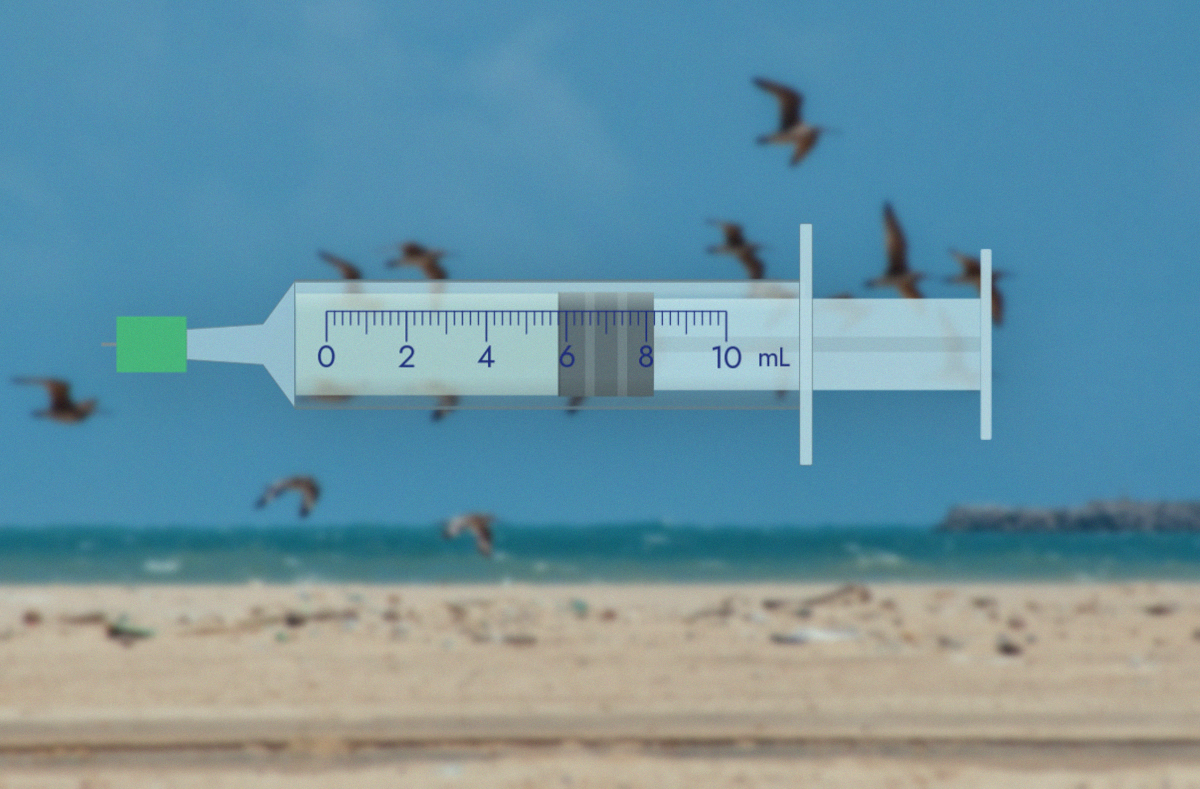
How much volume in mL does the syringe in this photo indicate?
5.8 mL
